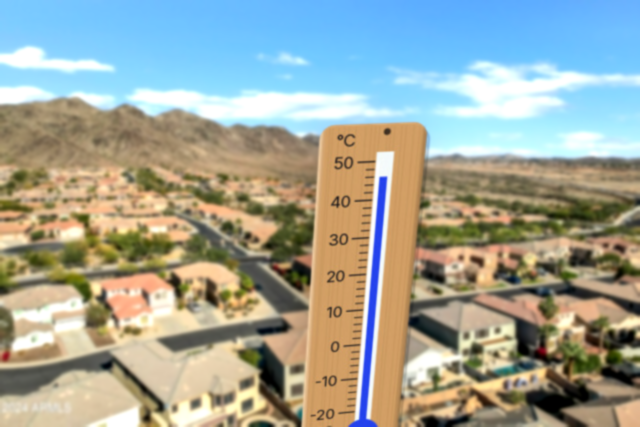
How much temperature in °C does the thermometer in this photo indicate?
46 °C
